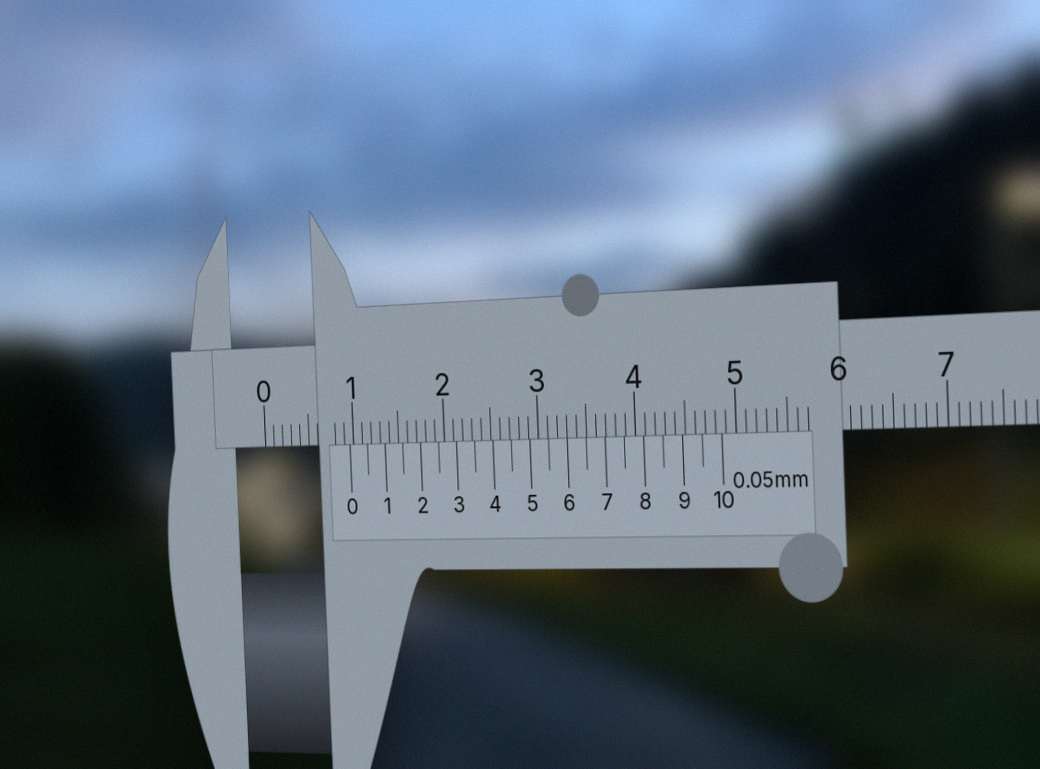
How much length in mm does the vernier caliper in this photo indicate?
9.6 mm
